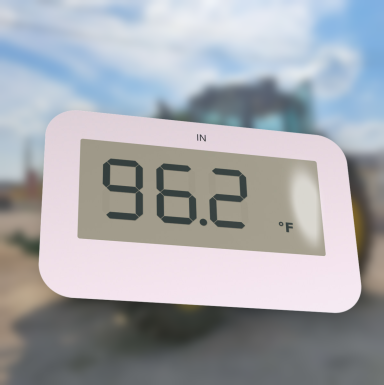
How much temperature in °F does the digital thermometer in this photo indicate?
96.2 °F
